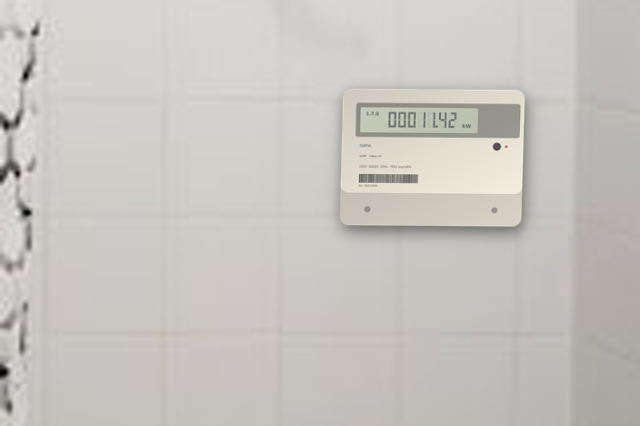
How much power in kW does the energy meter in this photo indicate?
11.42 kW
